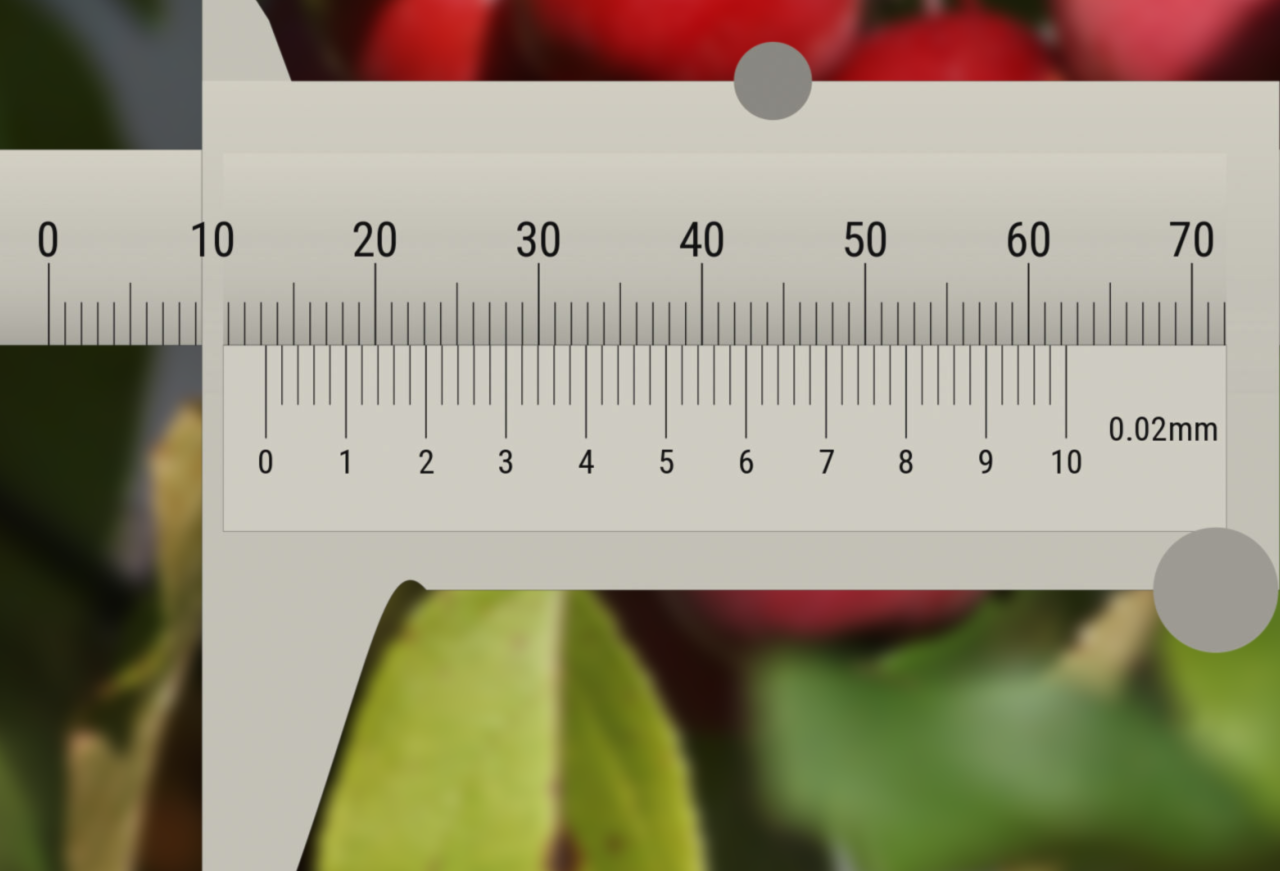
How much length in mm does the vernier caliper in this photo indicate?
13.3 mm
